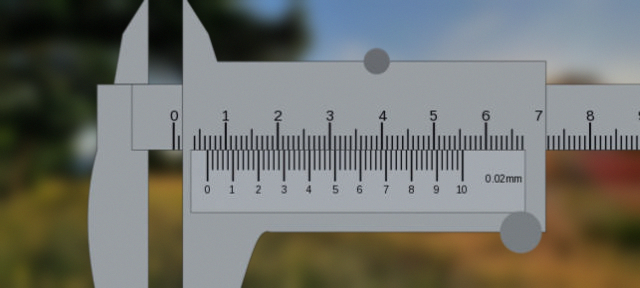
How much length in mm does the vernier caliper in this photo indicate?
6.5 mm
